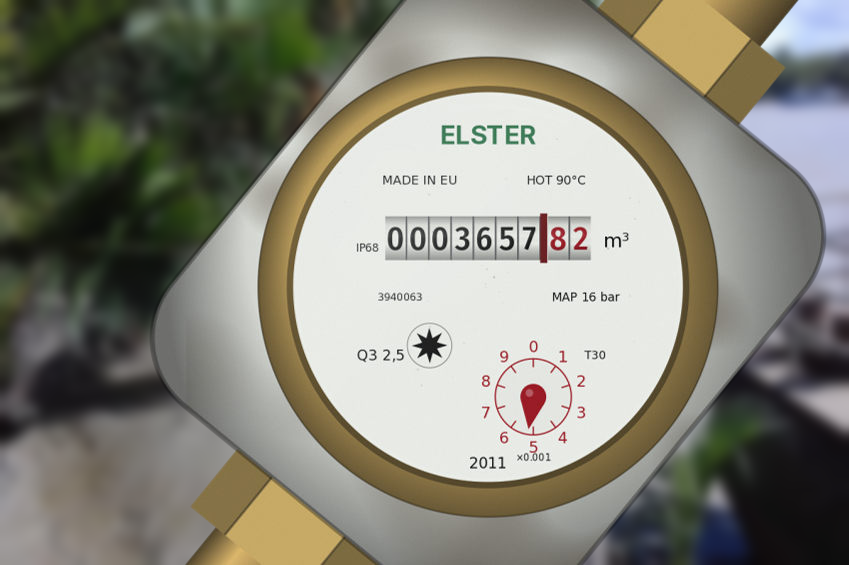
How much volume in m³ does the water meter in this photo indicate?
3657.825 m³
